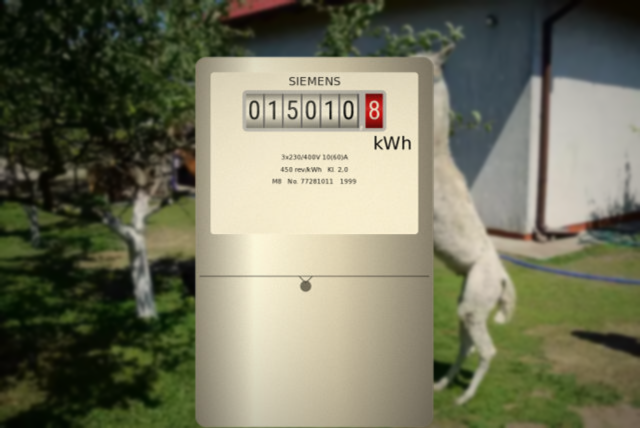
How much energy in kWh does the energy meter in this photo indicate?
15010.8 kWh
